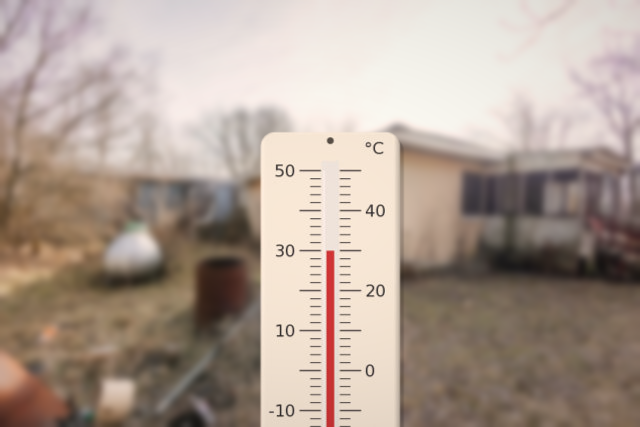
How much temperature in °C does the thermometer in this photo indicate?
30 °C
